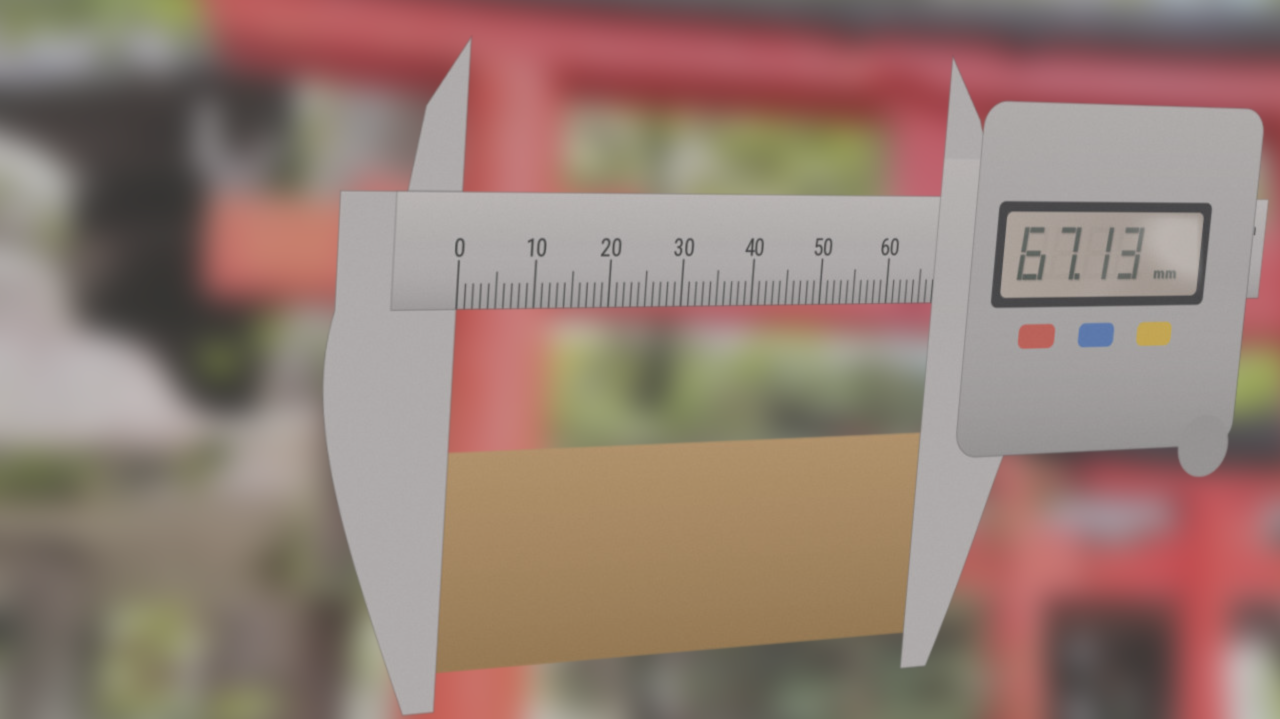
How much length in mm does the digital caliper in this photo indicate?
67.13 mm
